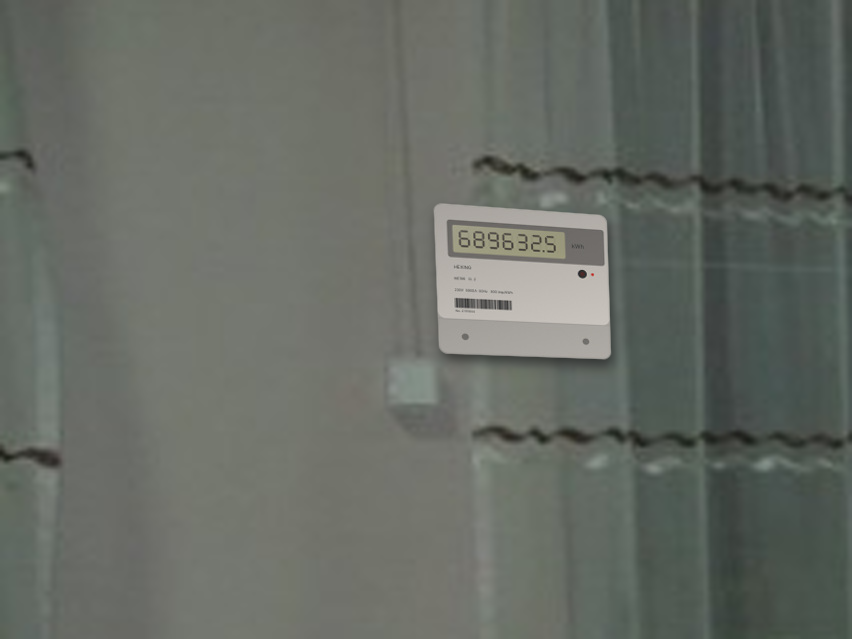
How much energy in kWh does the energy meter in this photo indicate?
689632.5 kWh
